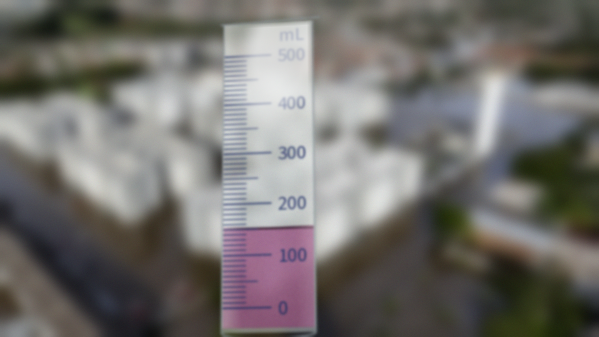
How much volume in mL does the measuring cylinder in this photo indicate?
150 mL
